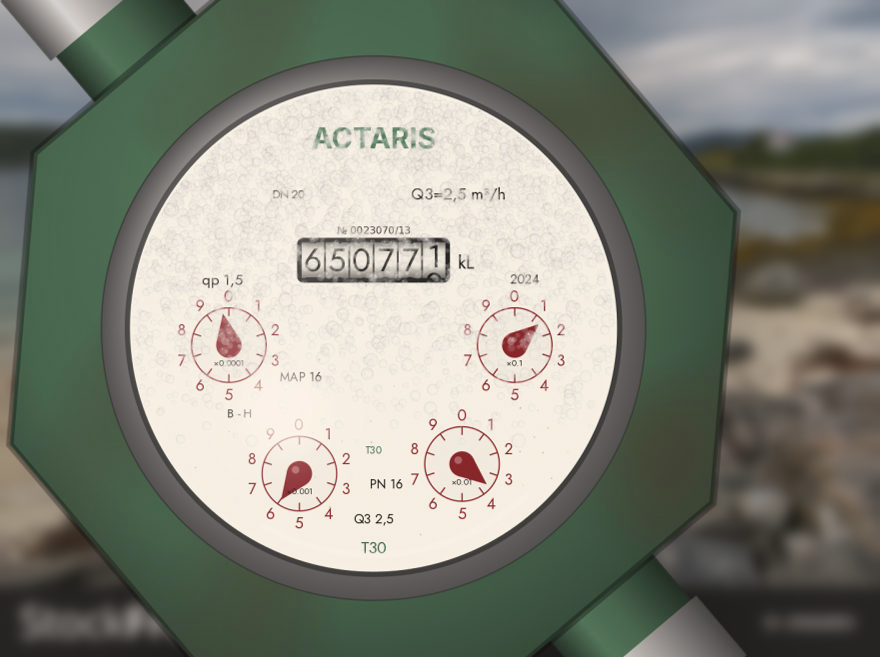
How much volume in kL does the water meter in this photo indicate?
650771.1359 kL
